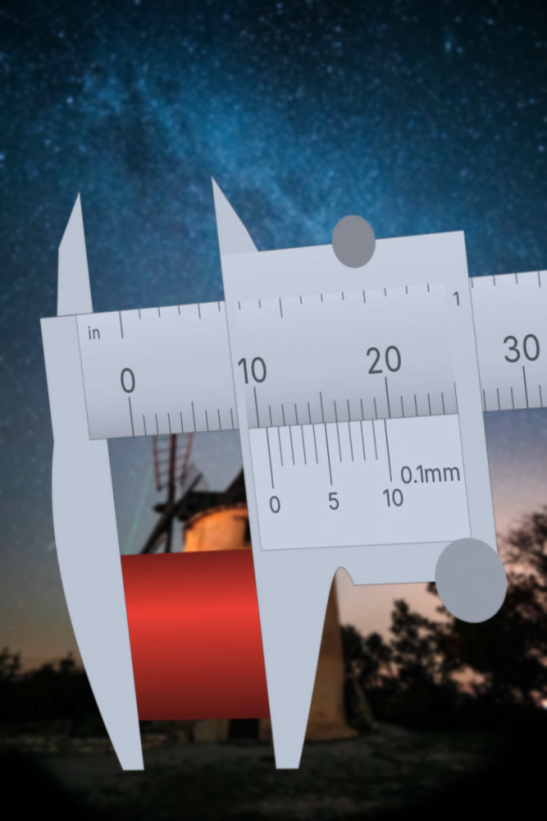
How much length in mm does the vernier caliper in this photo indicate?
10.6 mm
